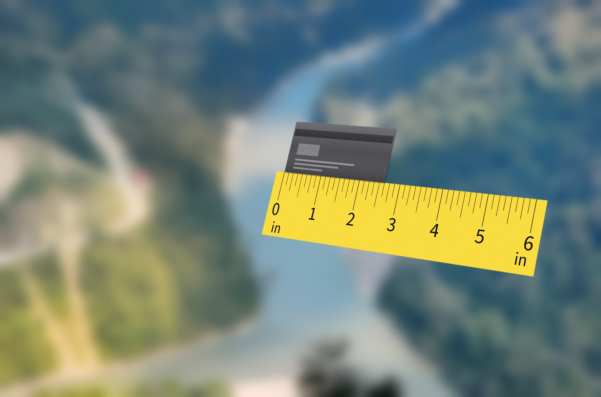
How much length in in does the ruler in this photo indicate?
2.625 in
